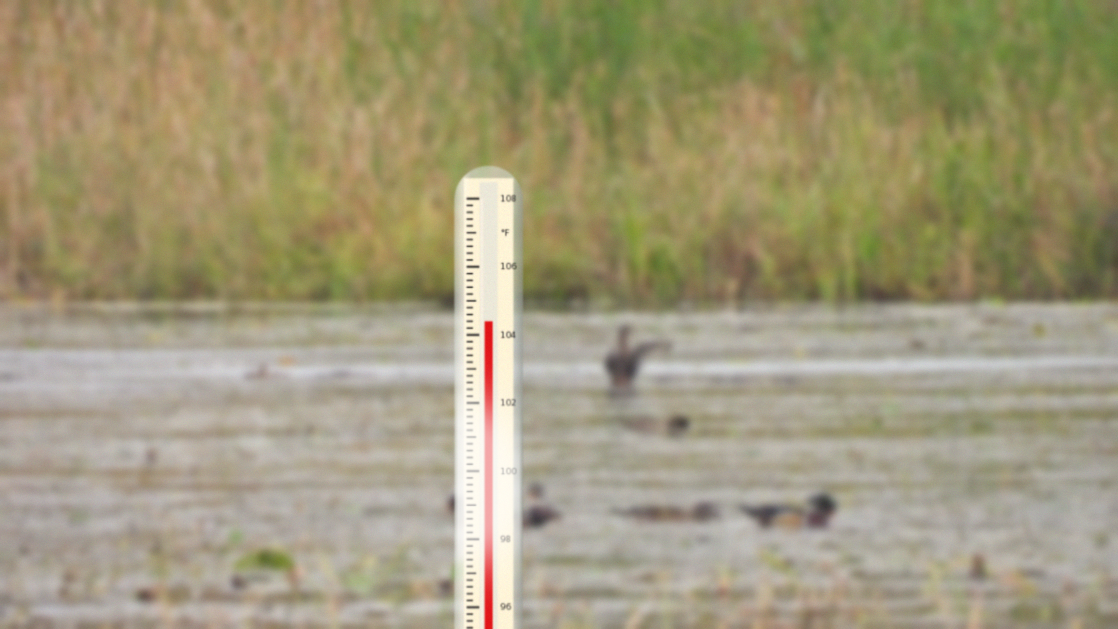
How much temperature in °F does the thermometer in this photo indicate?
104.4 °F
